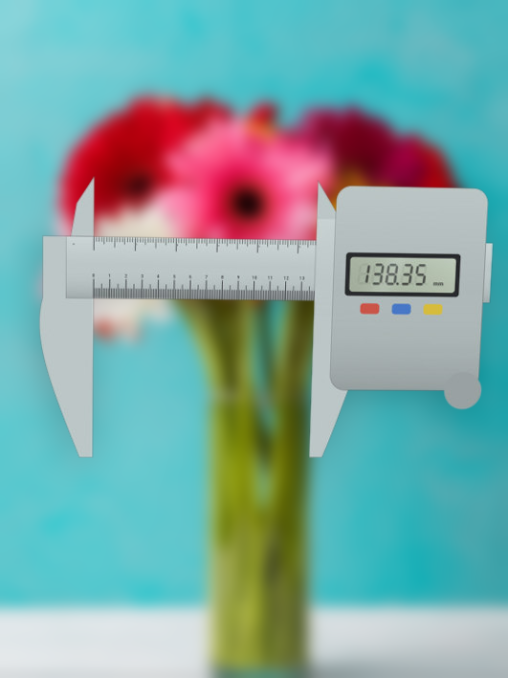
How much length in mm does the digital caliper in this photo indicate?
138.35 mm
